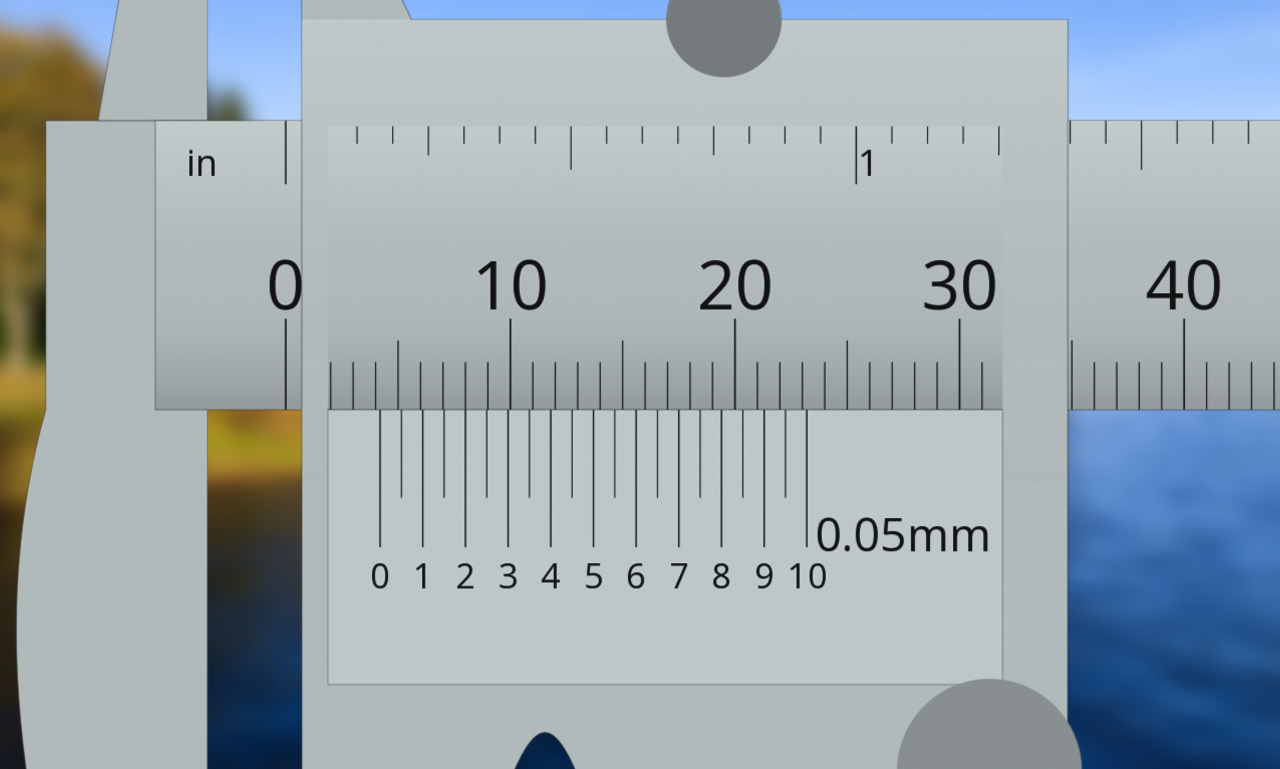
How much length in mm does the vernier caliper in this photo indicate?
4.2 mm
